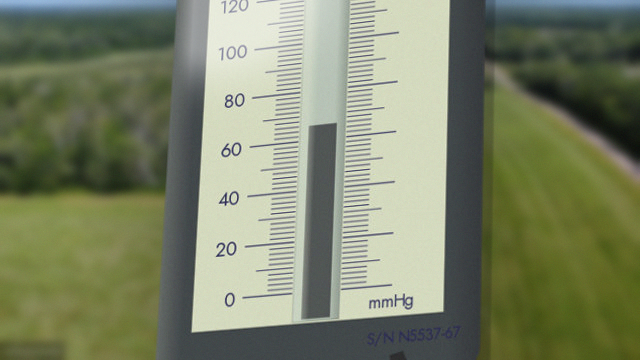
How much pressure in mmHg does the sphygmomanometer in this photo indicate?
66 mmHg
